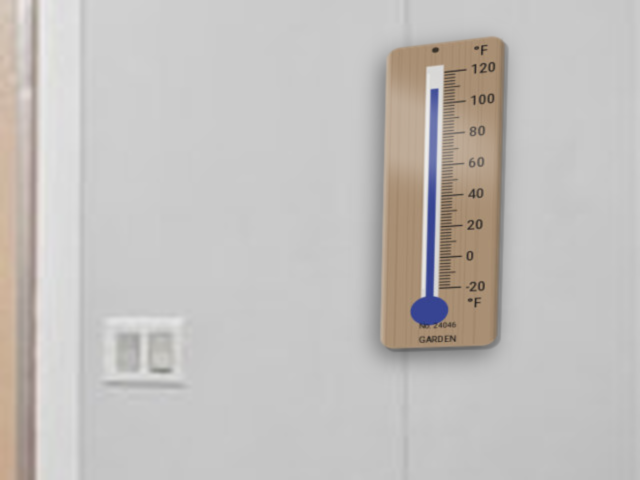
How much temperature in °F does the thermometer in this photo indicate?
110 °F
